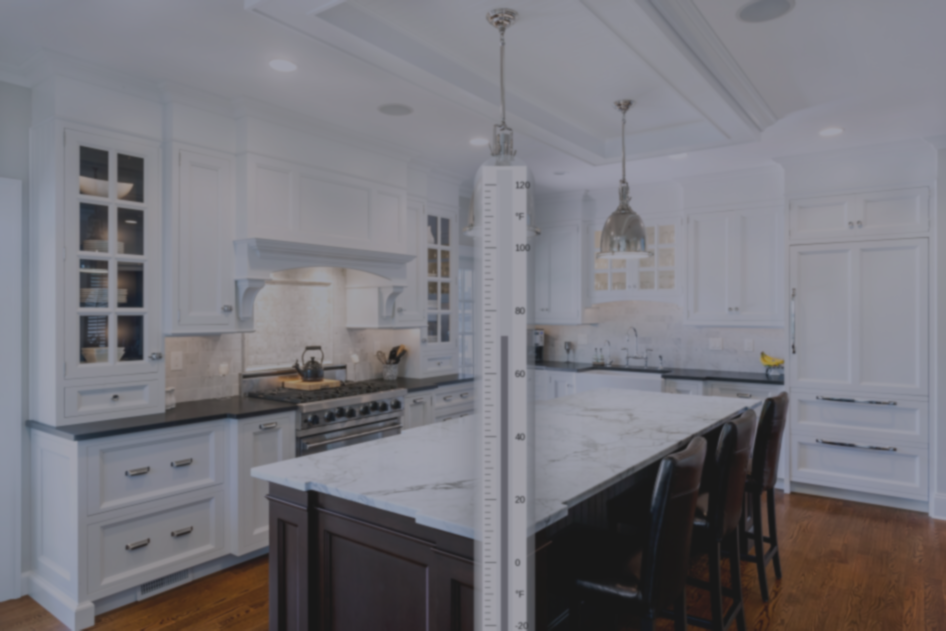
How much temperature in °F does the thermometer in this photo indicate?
72 °F
